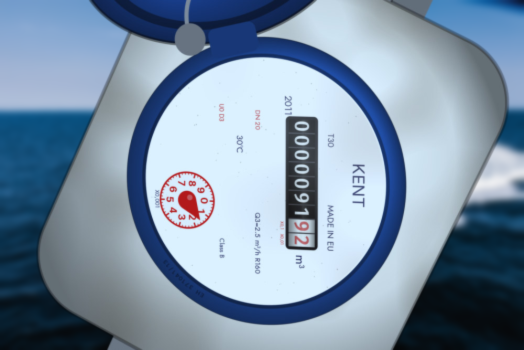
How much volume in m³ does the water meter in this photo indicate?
91.921 m³
